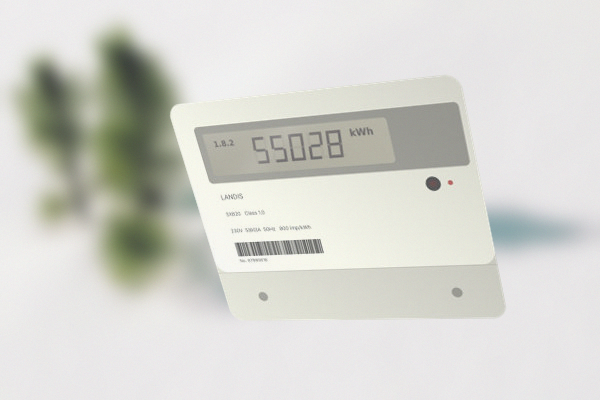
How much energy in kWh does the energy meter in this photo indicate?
55028 kWh
